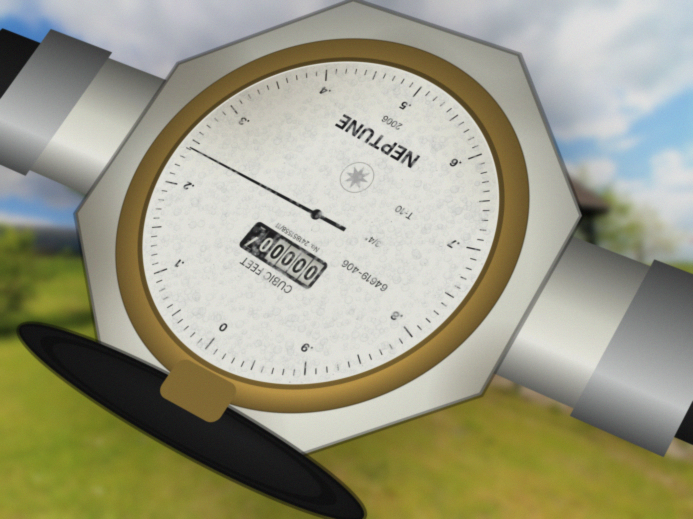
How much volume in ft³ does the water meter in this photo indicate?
7.24 ft³
